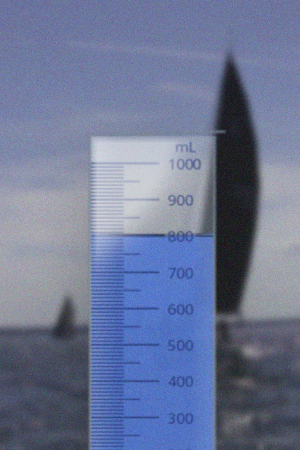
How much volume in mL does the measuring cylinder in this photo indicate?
800 mL
